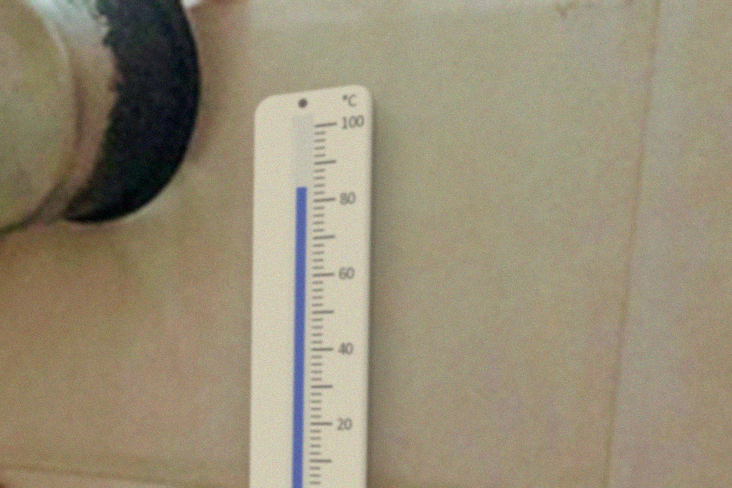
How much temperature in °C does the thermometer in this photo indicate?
84 °C
